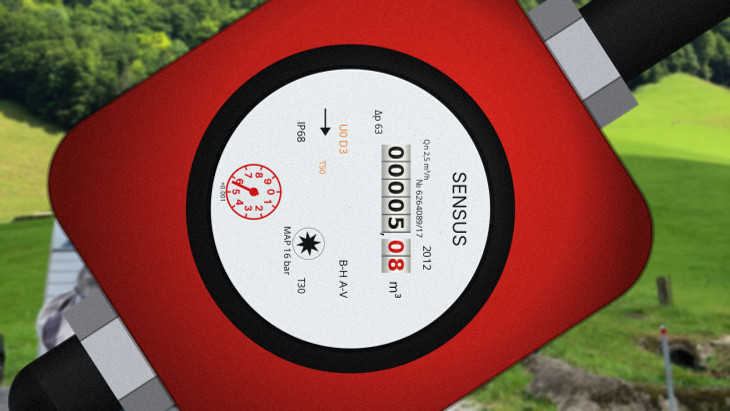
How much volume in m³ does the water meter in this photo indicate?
5.085 m³
